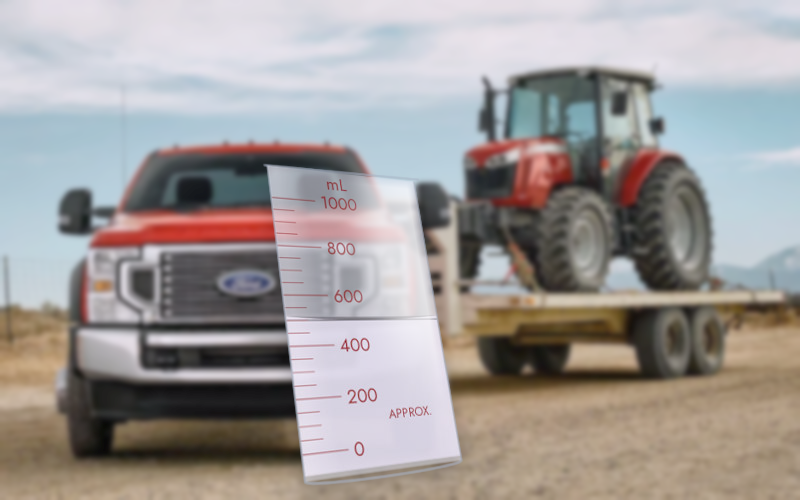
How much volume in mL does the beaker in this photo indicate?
500 mL
